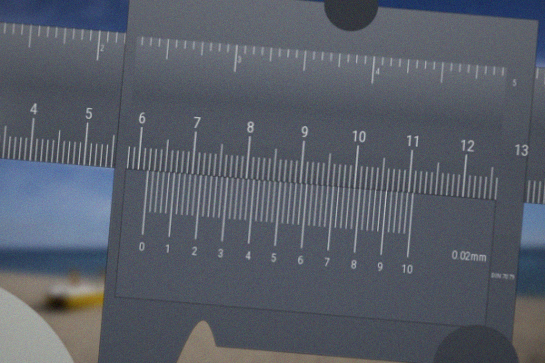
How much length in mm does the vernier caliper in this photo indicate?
61.8 mm
